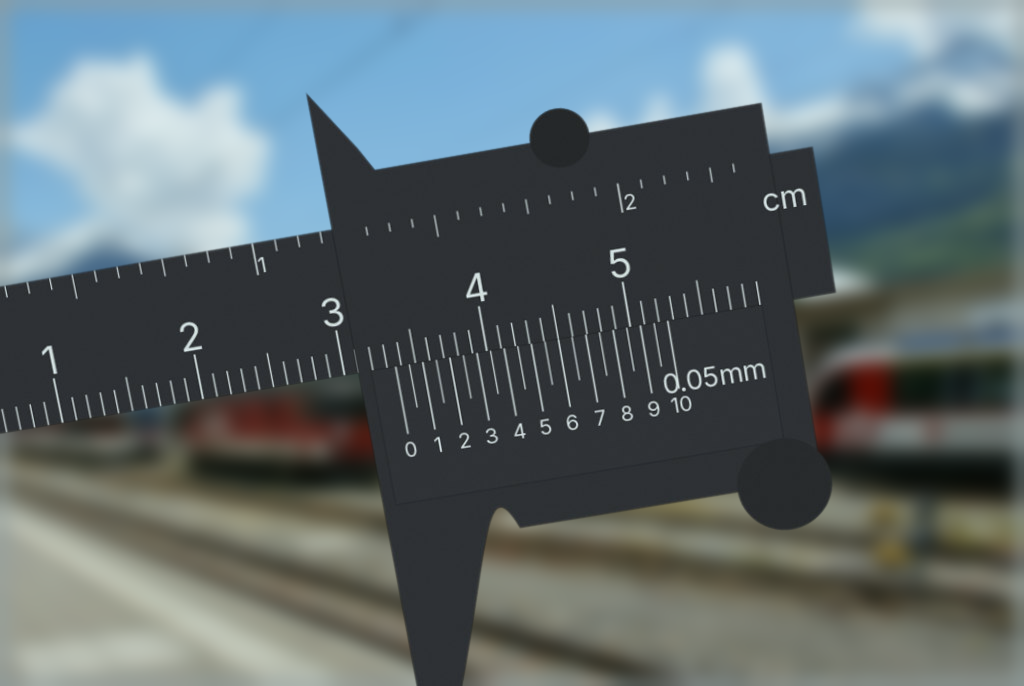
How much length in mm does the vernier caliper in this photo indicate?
33.6 mm
